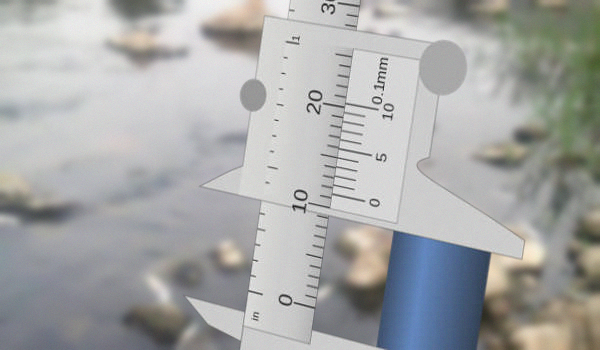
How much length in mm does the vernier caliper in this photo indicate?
11.4 mm
